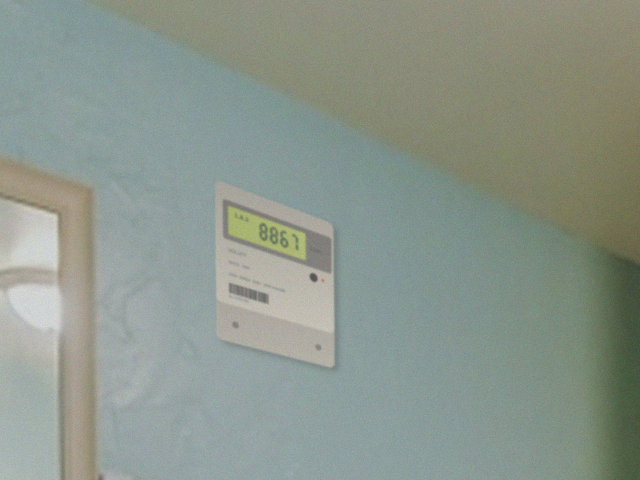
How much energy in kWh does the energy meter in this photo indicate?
8867 kWh
